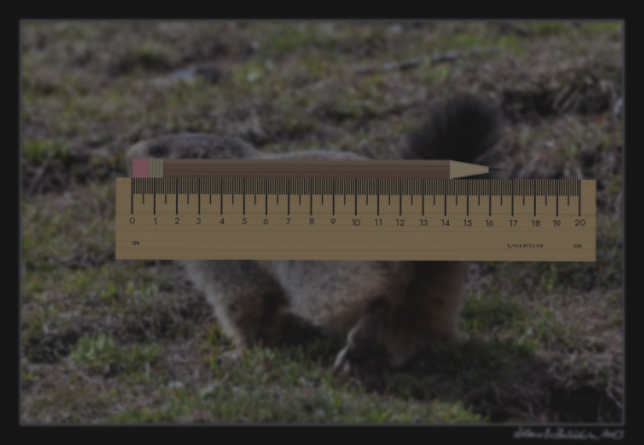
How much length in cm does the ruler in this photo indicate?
16.5 cm
